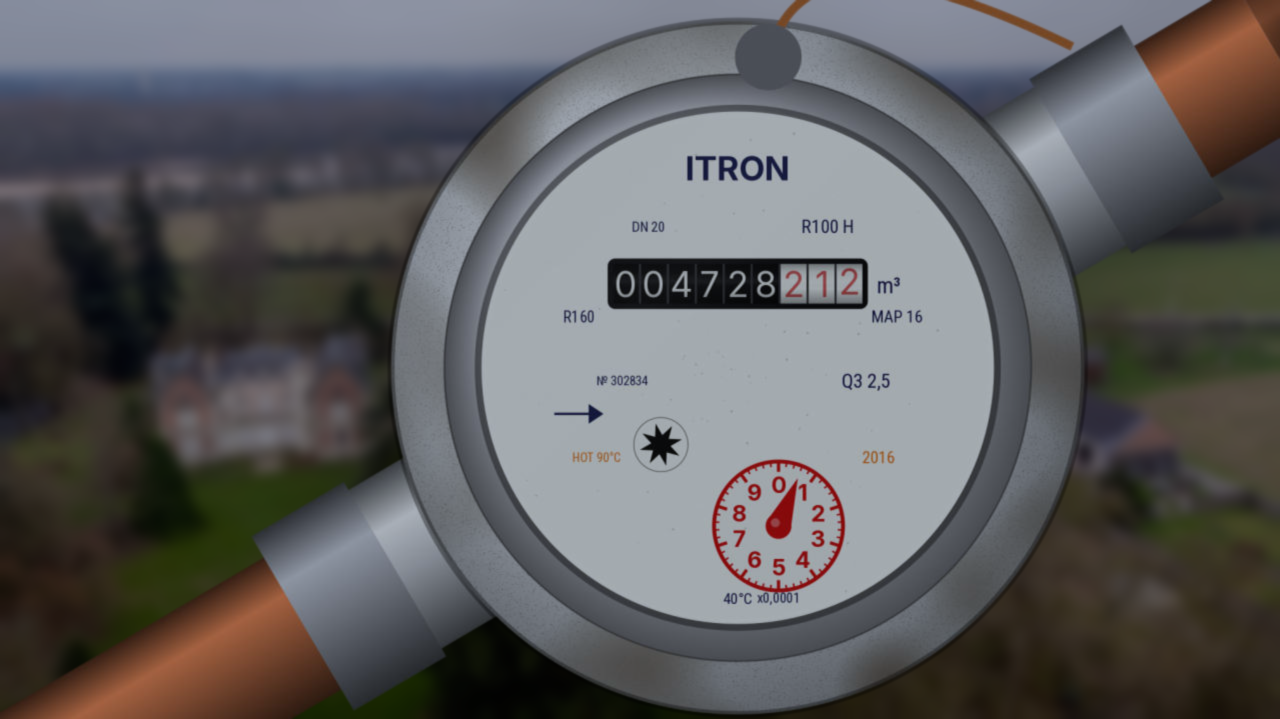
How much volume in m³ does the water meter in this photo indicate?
4728.2120 m³
